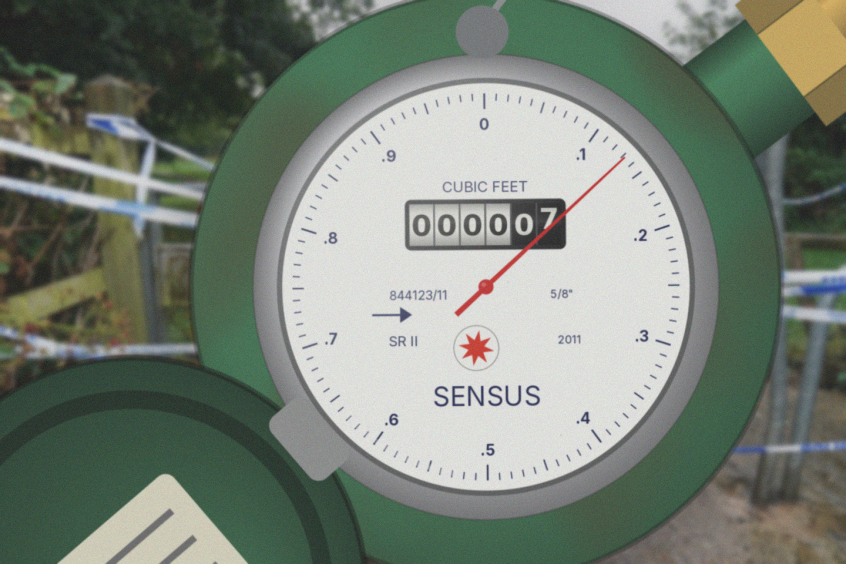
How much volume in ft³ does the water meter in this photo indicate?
7.13 ft³
